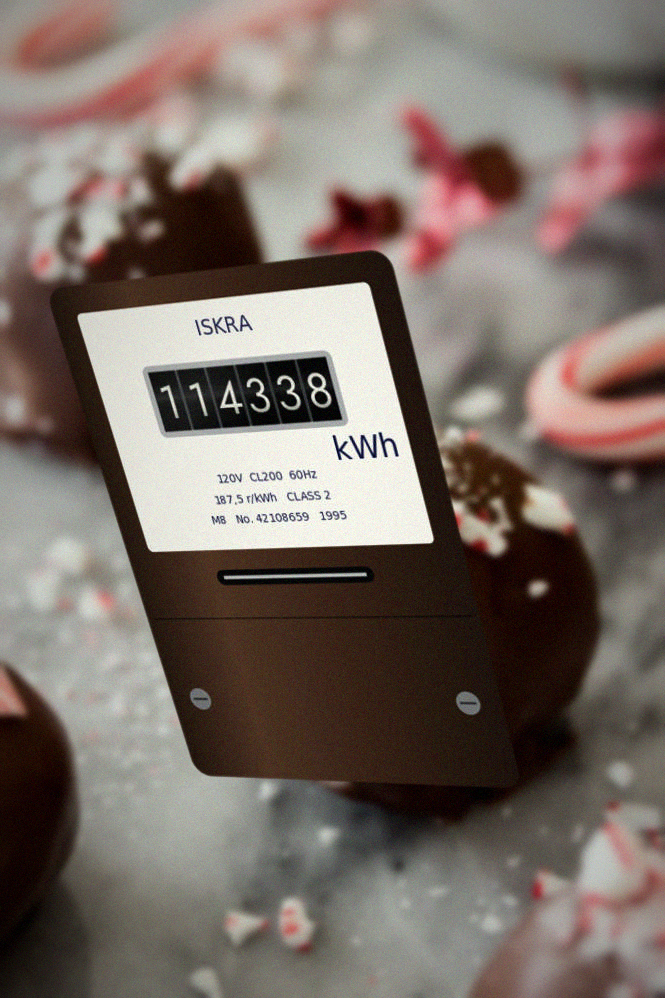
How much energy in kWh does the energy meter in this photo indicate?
114338 kWh
